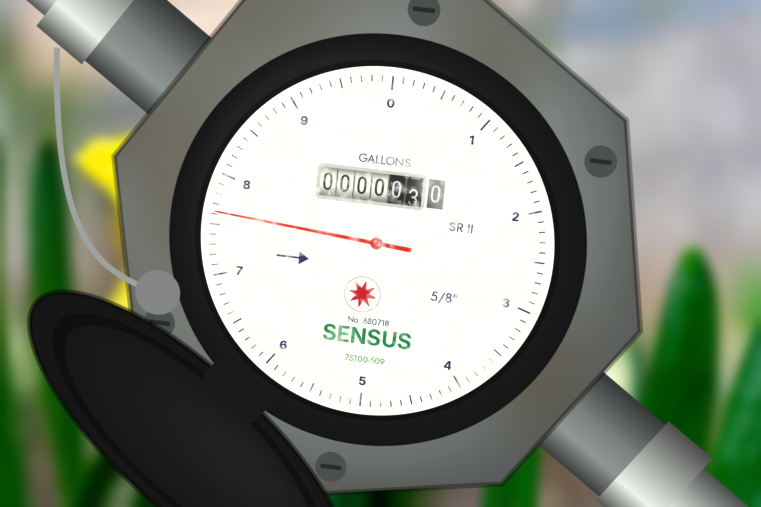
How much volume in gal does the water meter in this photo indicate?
27.6 gal
